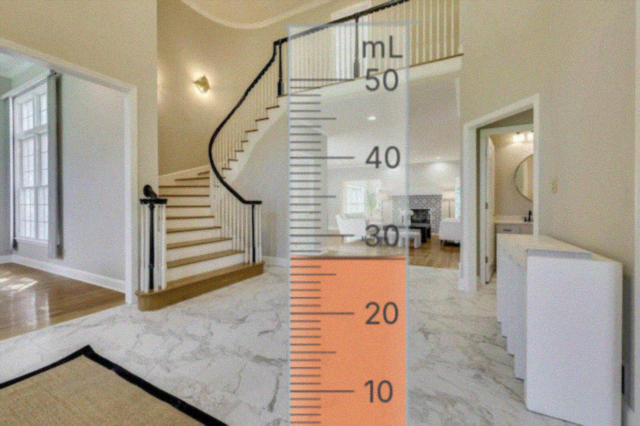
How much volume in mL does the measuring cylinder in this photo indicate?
27 mL
